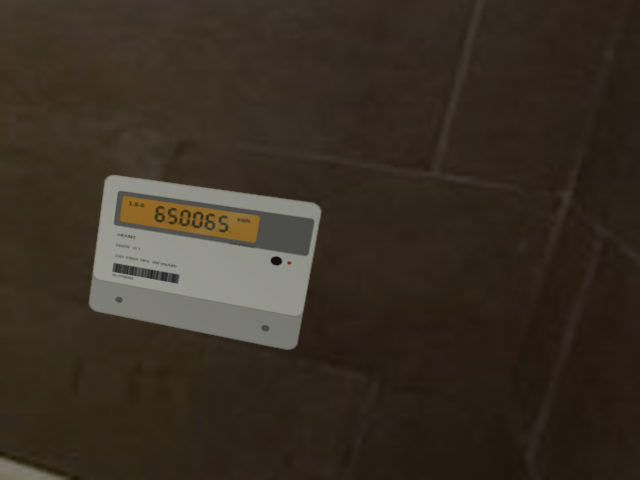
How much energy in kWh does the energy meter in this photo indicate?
650065 kWh
